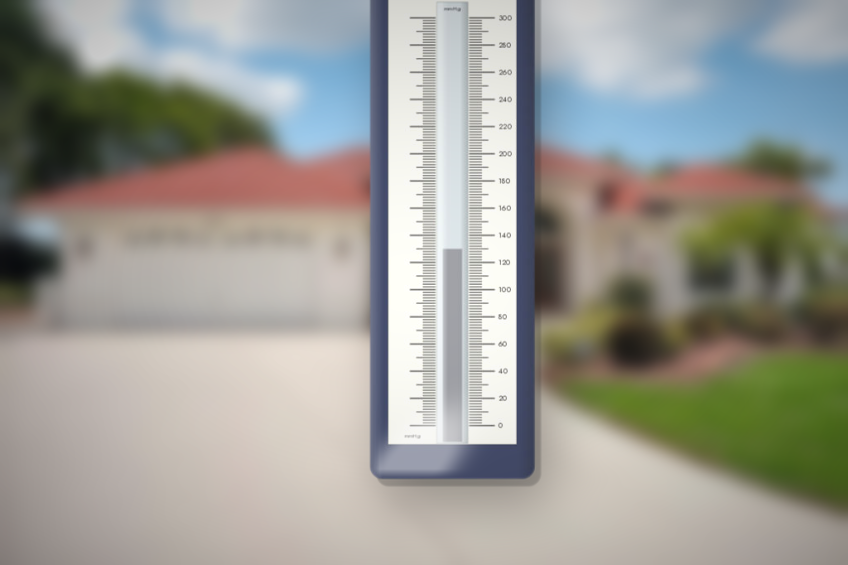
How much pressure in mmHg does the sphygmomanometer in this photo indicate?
130 mmHg
